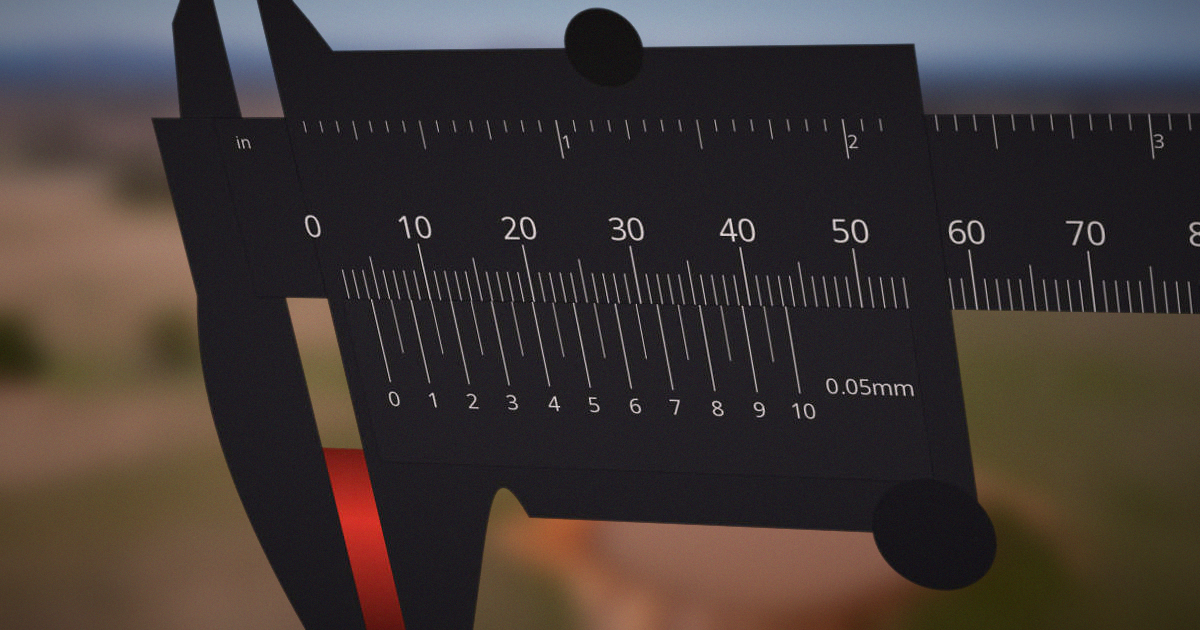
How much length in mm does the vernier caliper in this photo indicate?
4.2 mm
